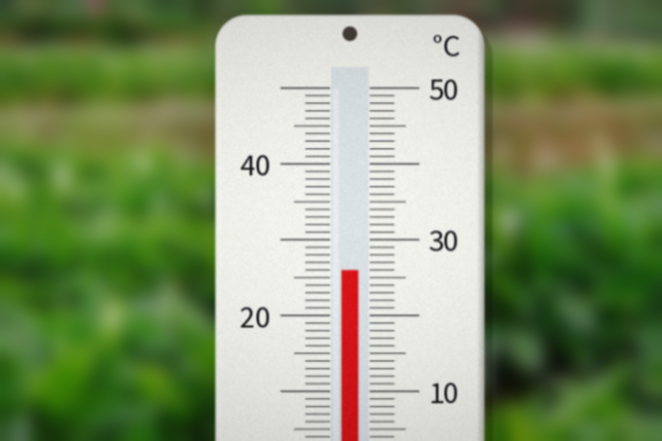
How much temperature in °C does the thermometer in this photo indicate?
26 °C
